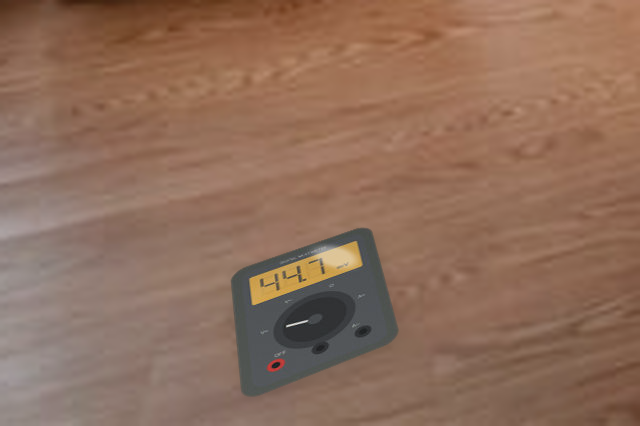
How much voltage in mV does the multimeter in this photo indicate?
44.7 mV
